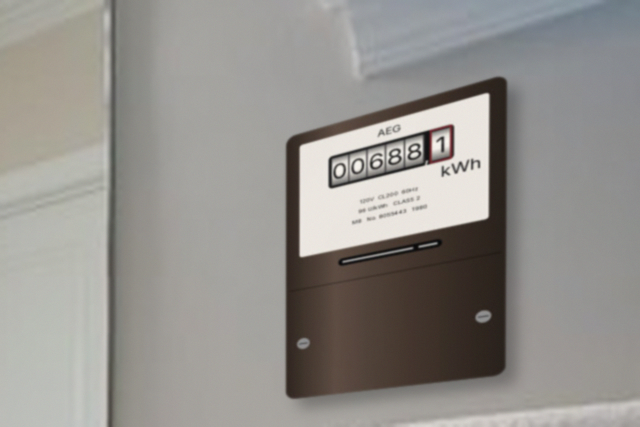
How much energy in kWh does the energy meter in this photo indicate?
688.1 kWh
